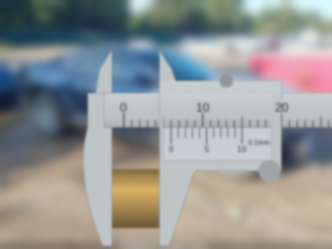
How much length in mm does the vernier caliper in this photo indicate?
6.0 mm
